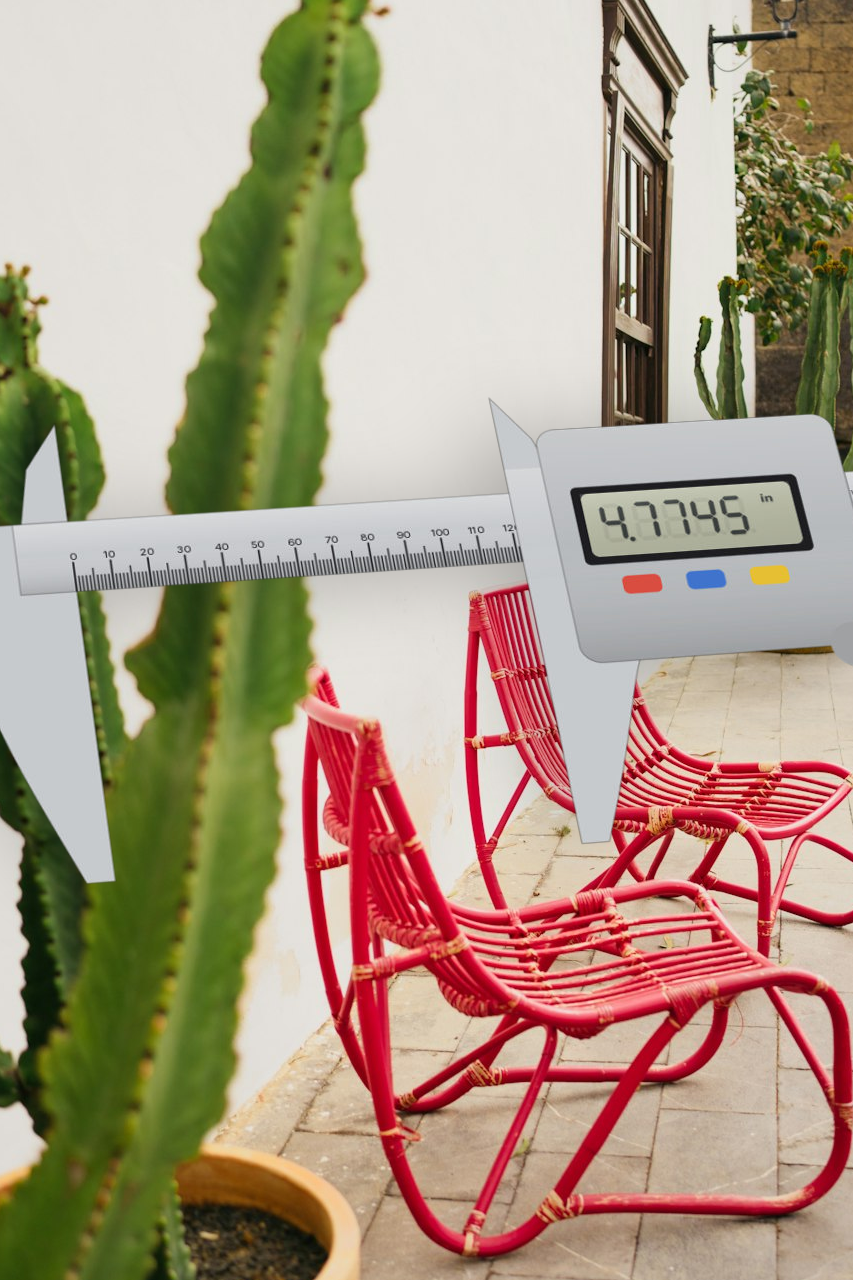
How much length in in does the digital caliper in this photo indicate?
4.7745 in
